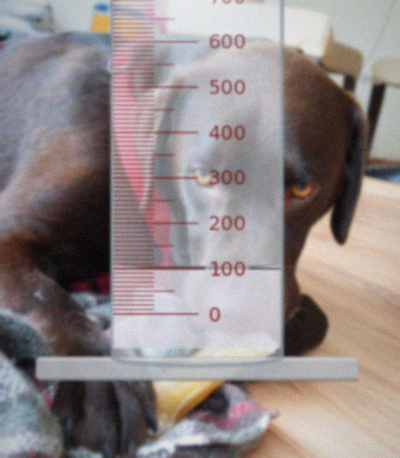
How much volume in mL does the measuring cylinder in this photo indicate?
100 mL
